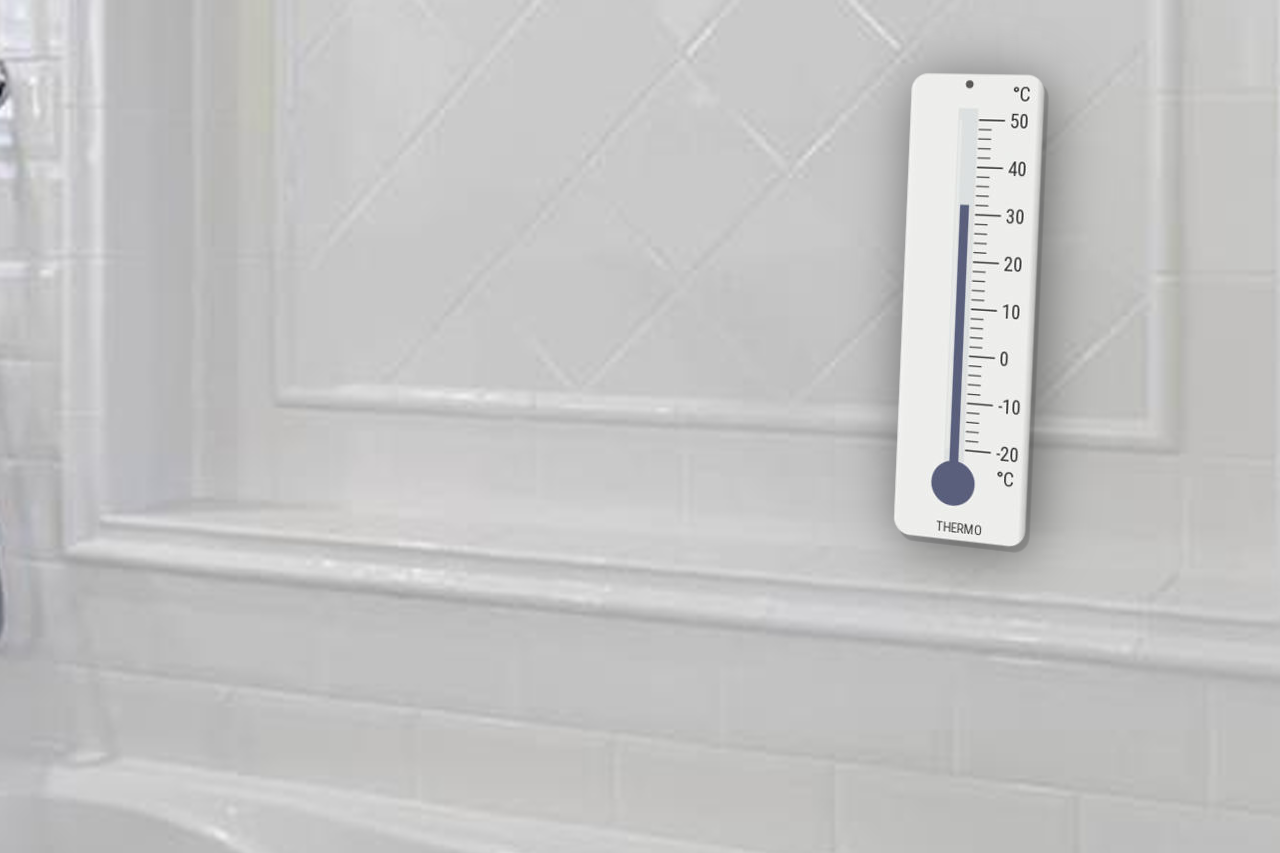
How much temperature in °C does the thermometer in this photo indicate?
32 °C
